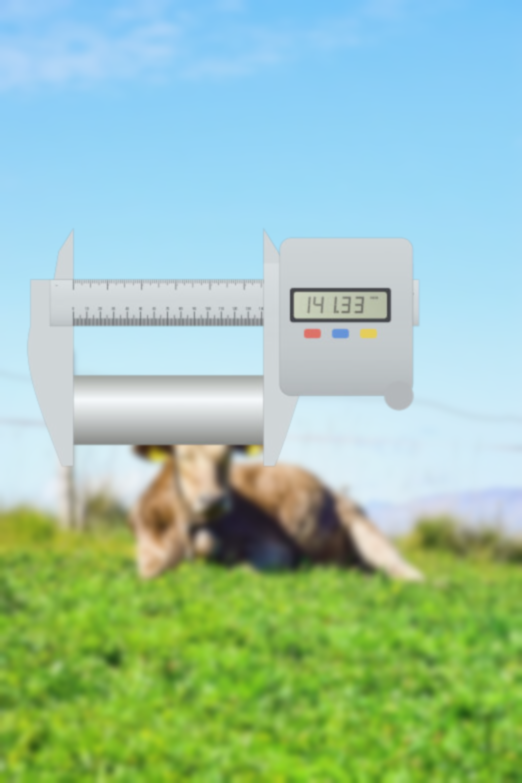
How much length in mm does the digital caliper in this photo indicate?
141.33 mm
